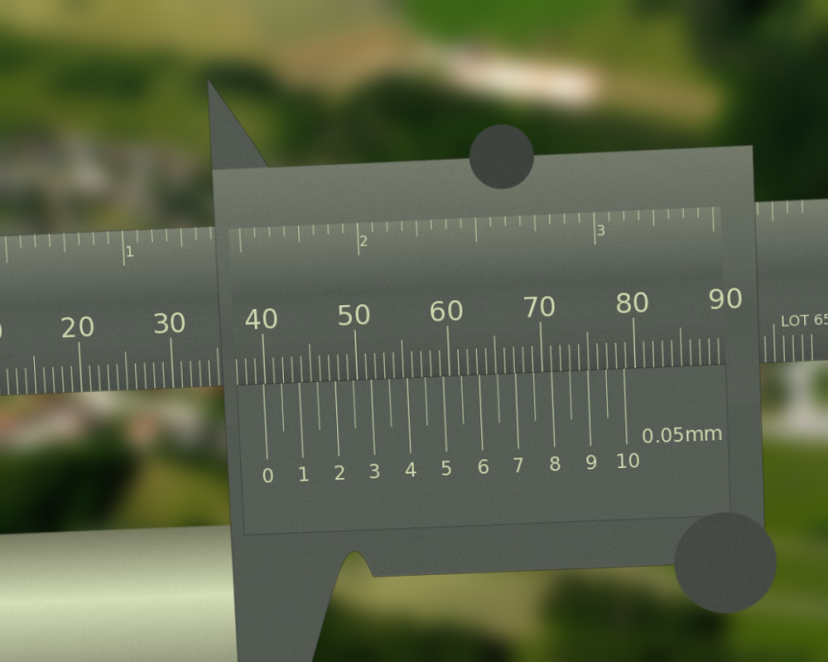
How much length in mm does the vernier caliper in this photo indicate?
39.8 mm
